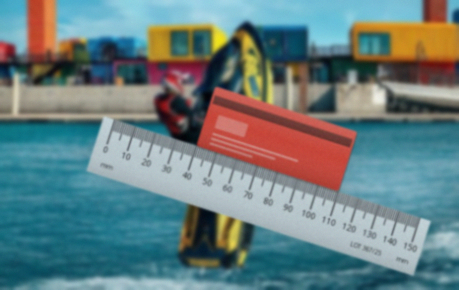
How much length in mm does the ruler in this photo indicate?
70 mm
